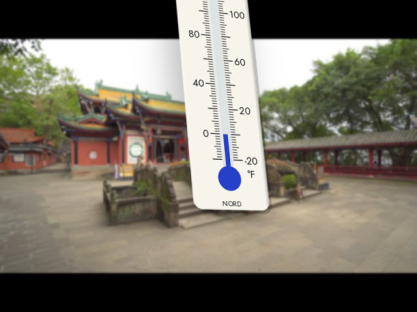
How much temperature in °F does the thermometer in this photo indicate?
0 °F
